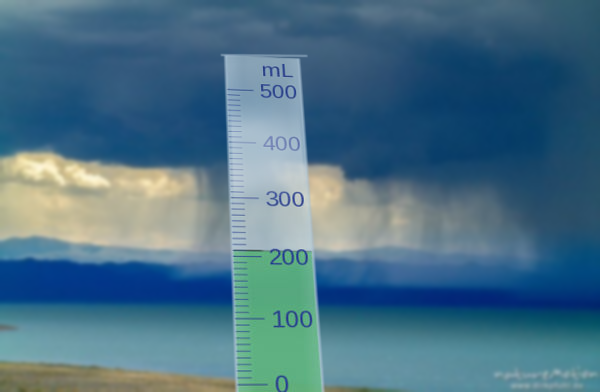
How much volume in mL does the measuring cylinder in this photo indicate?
210 mL
